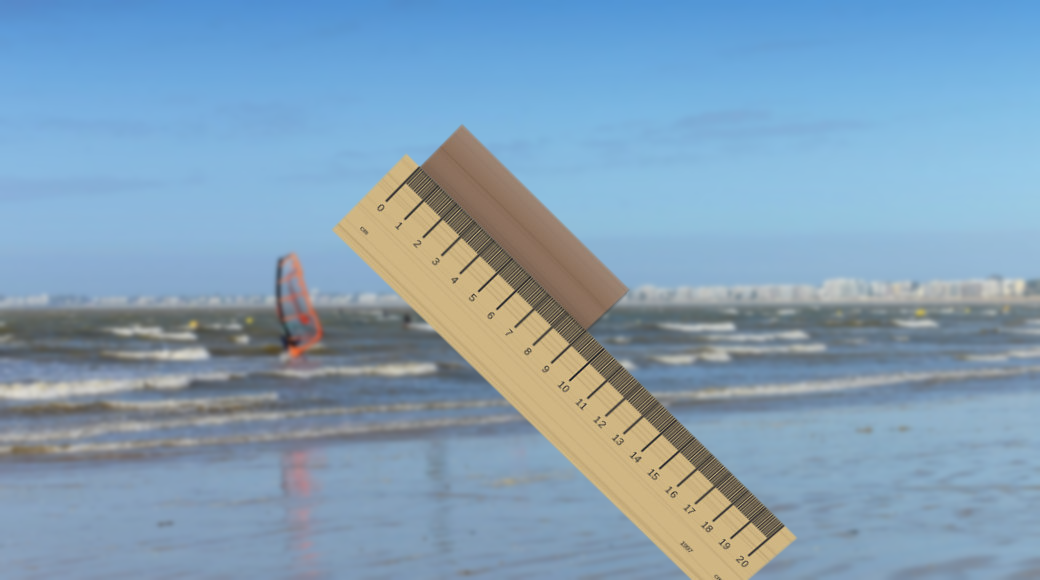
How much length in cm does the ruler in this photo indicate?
9 cm
